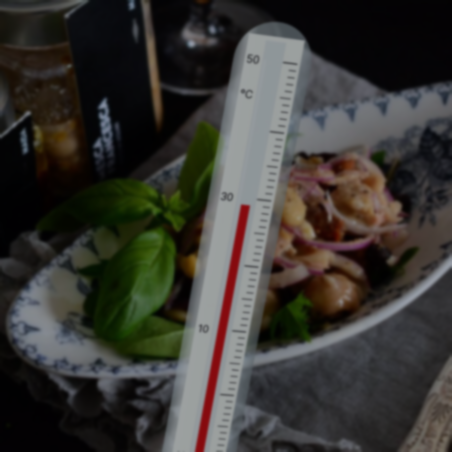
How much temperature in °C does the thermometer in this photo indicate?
29 °C
